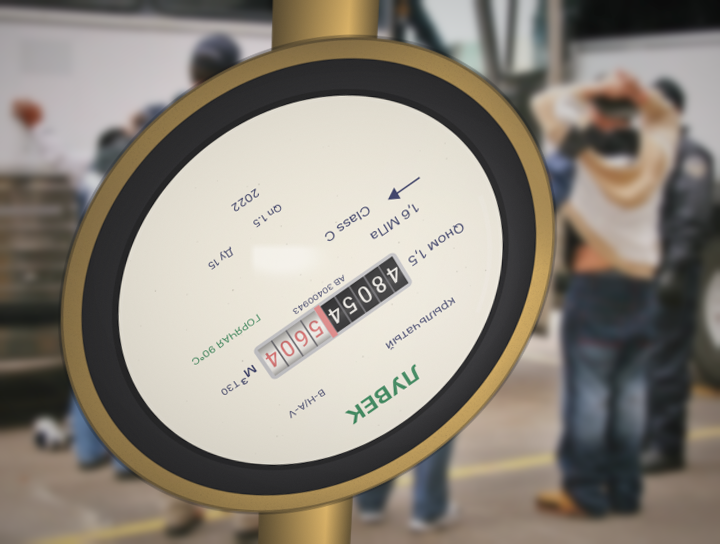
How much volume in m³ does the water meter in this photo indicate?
48054.5604 m³
